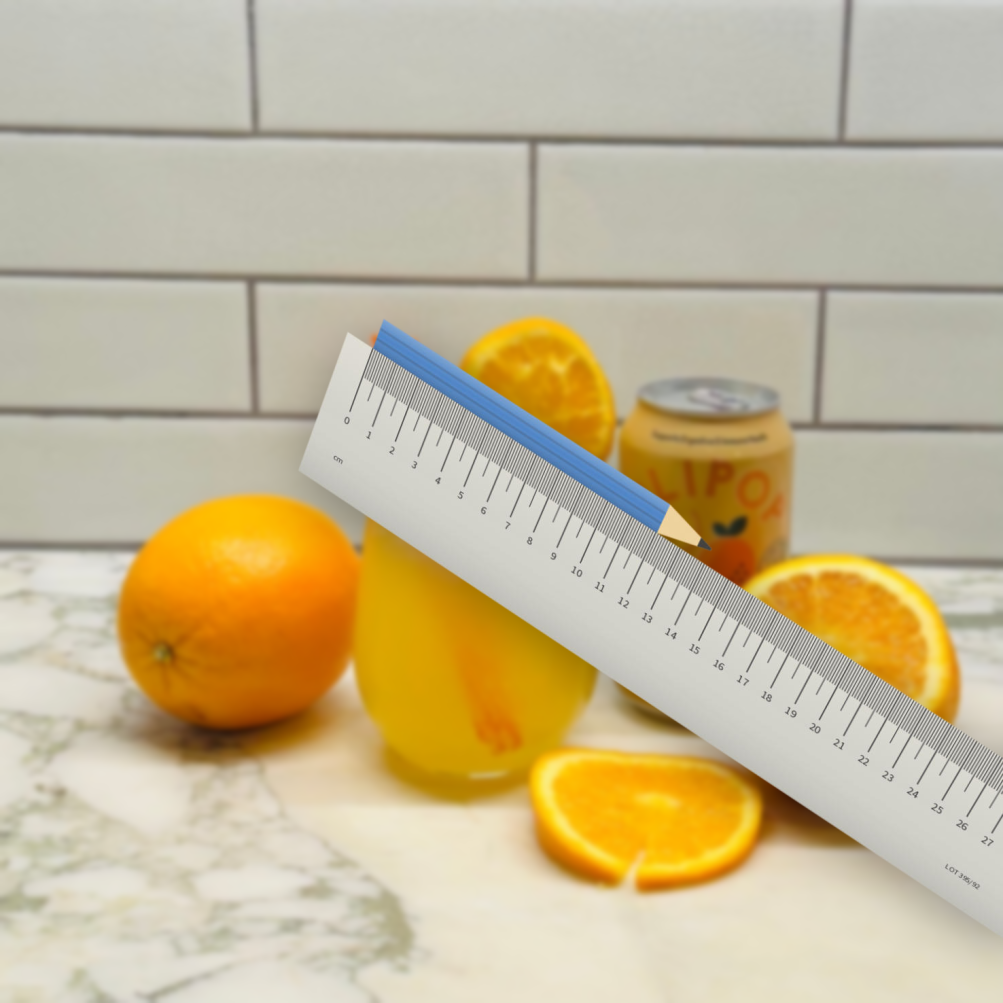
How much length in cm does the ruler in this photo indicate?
14 cm
